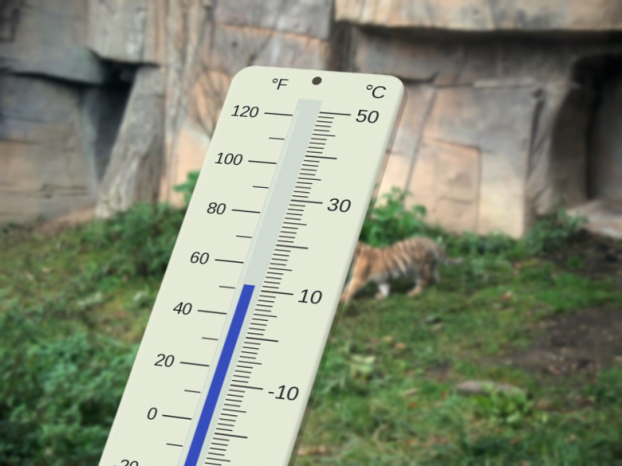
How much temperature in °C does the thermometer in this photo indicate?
11 °C
